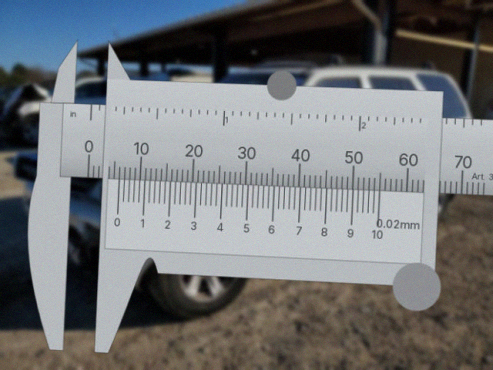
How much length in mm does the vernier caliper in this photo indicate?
6.0 mm
